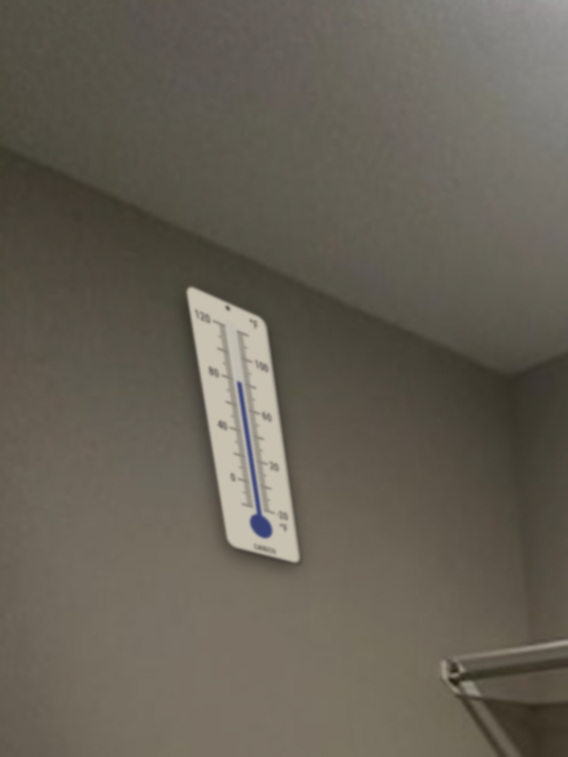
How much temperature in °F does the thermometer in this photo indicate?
80 °F
